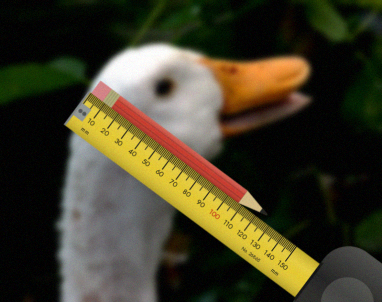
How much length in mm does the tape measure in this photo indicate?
125 mm
